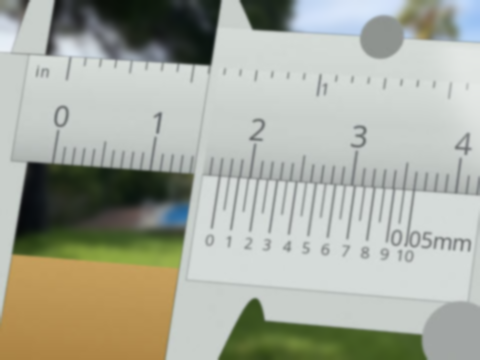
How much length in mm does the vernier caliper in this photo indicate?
17.0 mm
